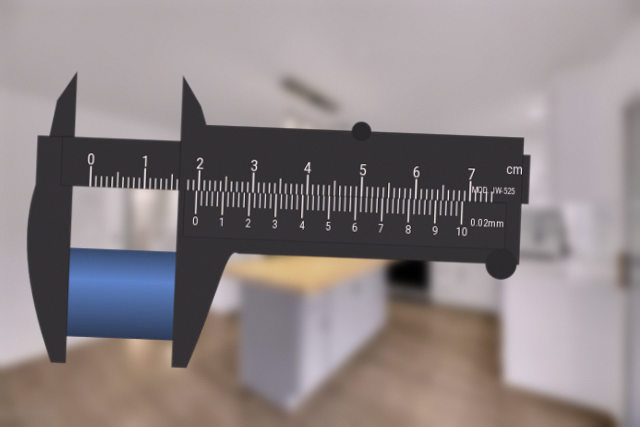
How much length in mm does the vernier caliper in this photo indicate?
19.6 mm
